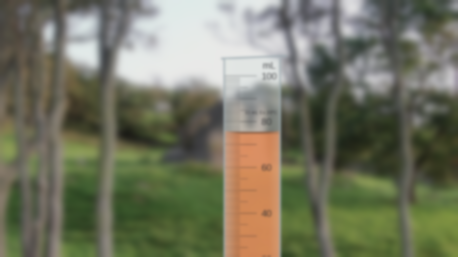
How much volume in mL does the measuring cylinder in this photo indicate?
75 mL
